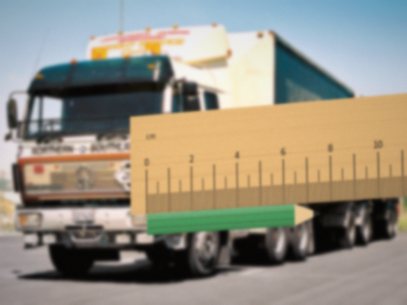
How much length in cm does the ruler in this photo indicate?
7.5 cm
